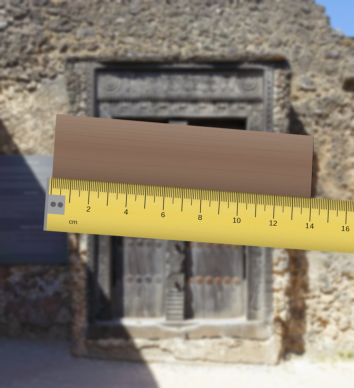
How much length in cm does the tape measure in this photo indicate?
14 cm
